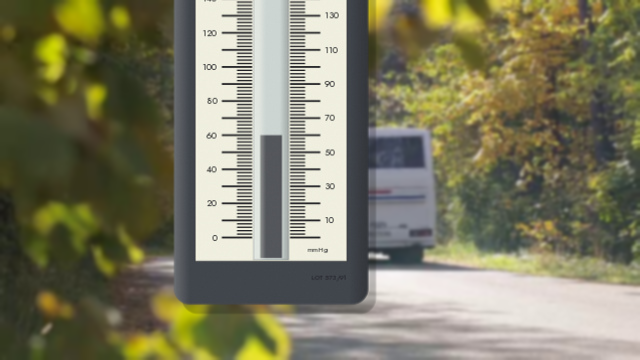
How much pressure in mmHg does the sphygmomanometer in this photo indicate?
60 mmHg
